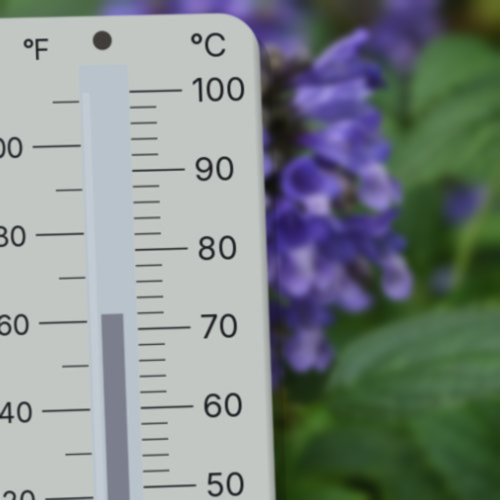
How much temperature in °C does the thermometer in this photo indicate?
72 °C
